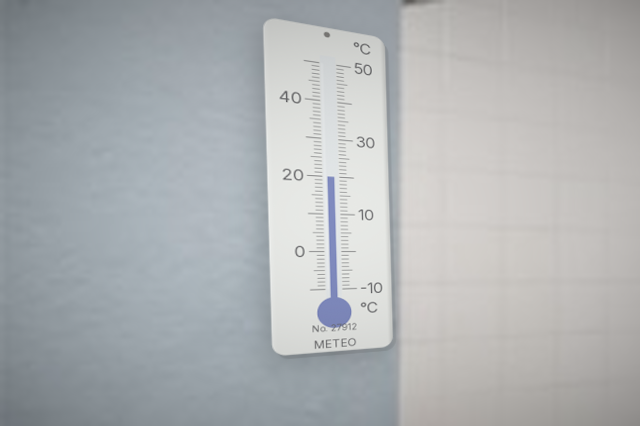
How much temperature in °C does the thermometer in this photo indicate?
20 °C
